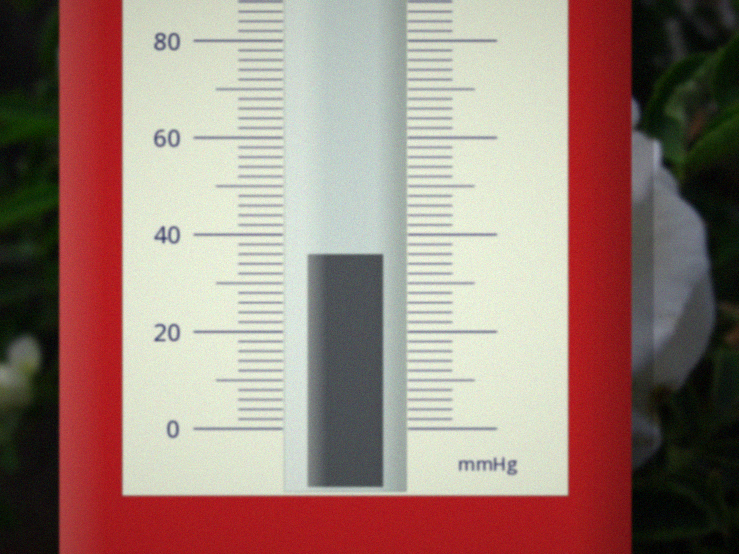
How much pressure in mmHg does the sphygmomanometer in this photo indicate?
36 mmHg
